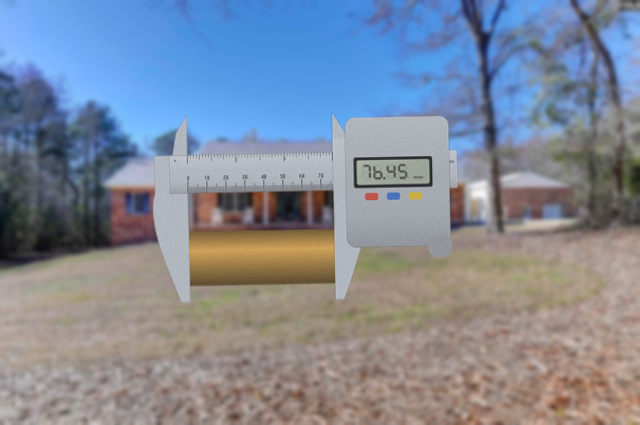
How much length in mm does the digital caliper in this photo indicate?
76.45 mm
